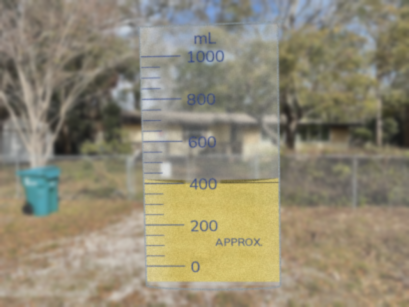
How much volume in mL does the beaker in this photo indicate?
400 mL
